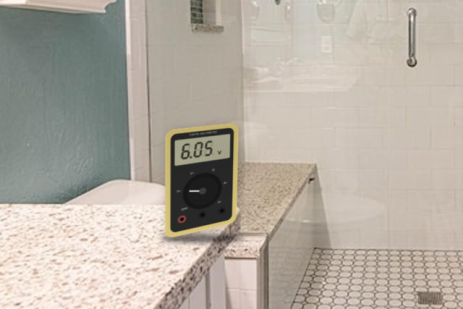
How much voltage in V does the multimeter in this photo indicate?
6.05 V
